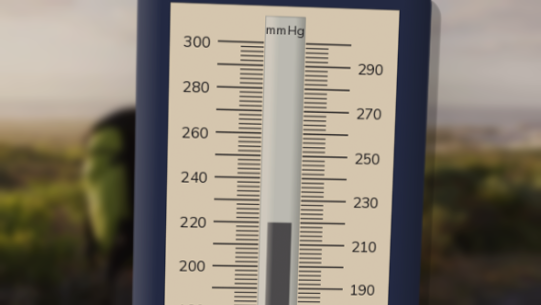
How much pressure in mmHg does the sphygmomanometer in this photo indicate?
220 mmHg
